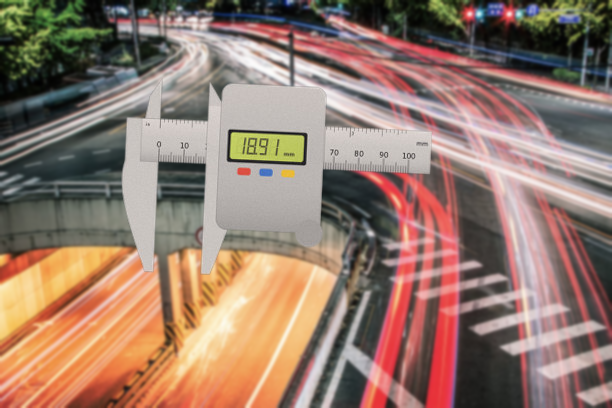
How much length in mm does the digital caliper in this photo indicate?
18.91 mm
